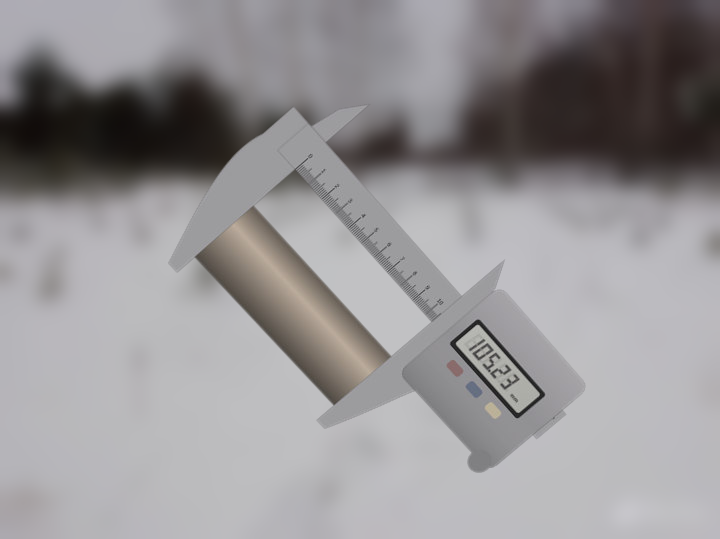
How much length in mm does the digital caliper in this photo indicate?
105.23 mm
